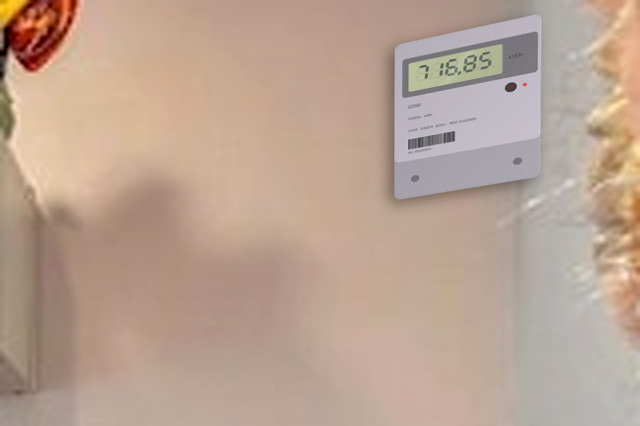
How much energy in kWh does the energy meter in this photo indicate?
716.85 kWh
